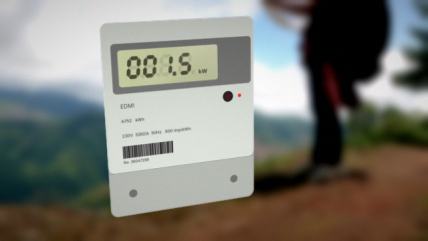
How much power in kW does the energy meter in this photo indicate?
1.5 kW
